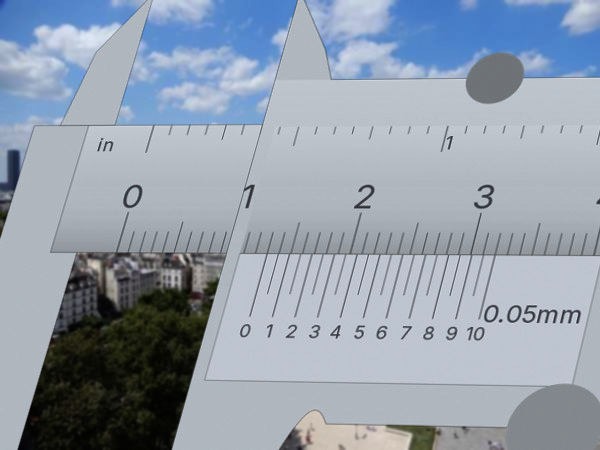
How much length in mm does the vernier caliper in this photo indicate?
13.0 mm
